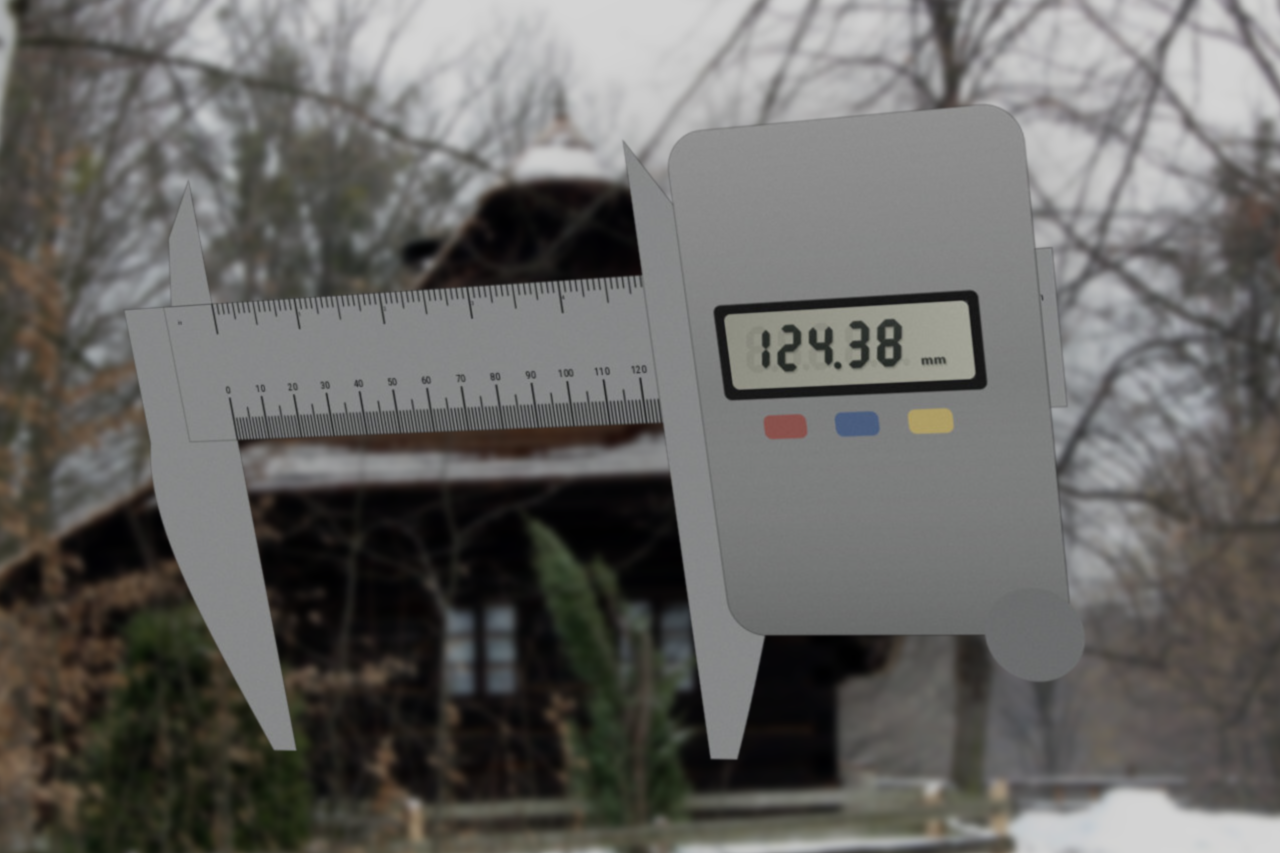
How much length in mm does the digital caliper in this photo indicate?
124.38 mm
